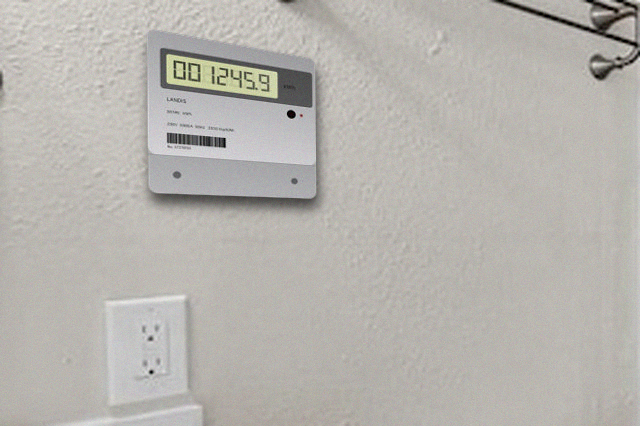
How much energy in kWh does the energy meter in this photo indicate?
1245.9 kWh
